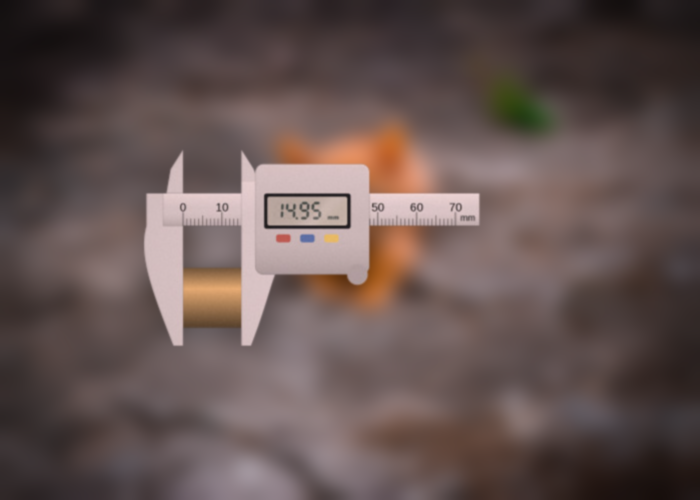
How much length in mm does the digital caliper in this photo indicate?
14.95 mm
